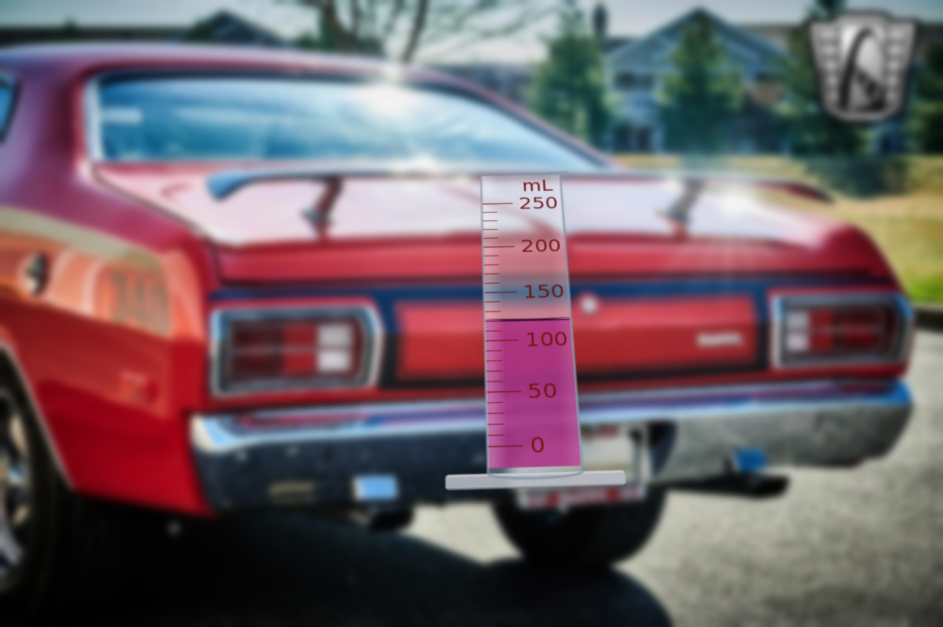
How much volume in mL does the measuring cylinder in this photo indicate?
120 mL
